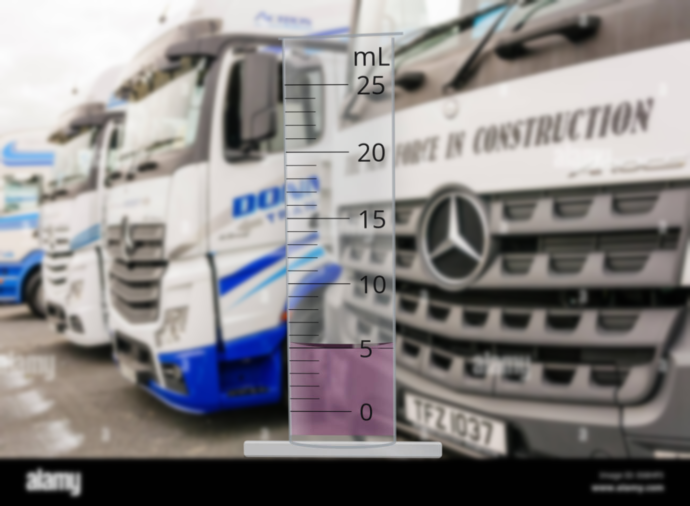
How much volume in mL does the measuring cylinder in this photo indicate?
5 mL
